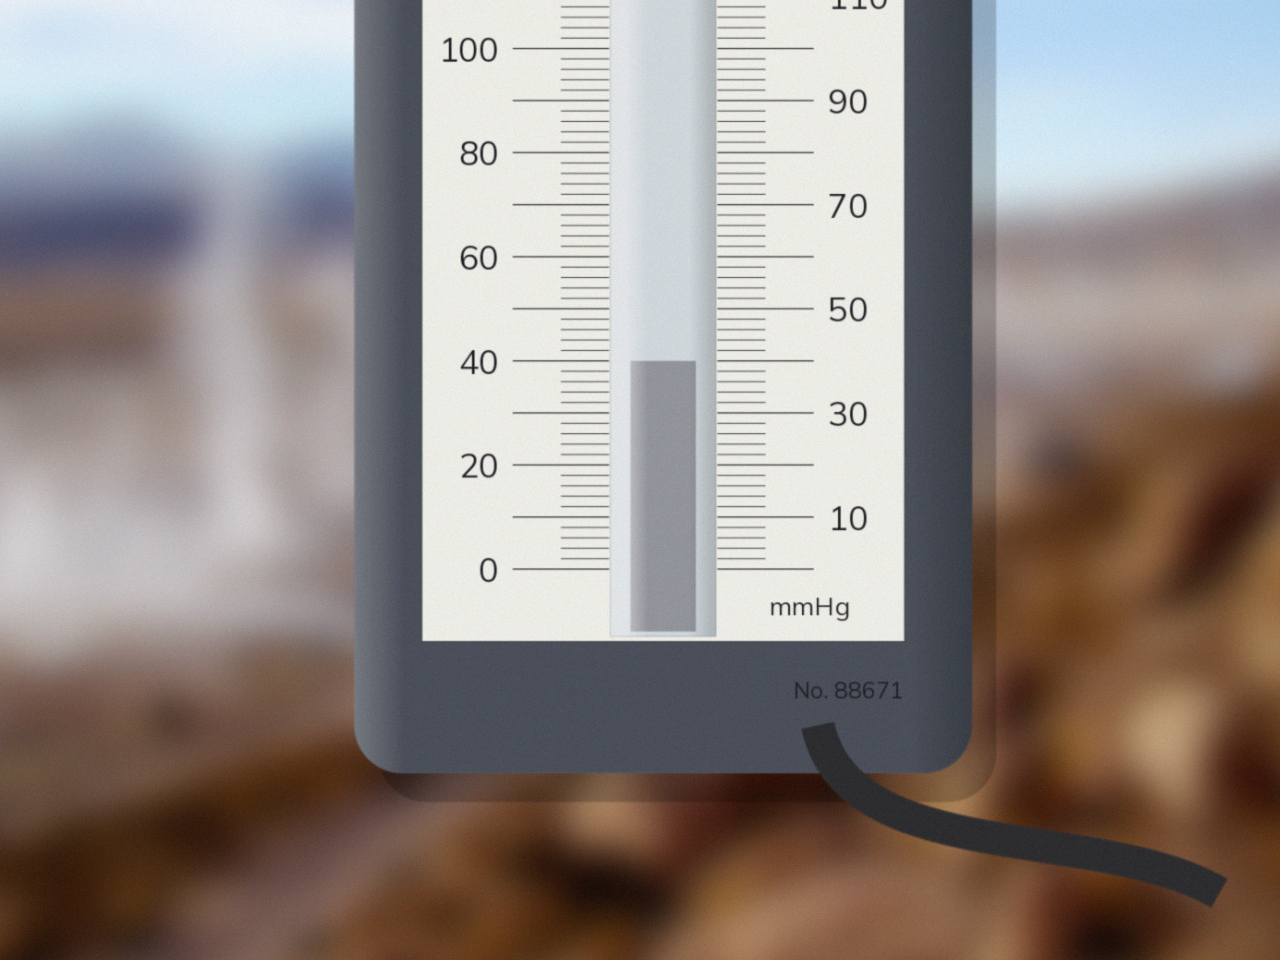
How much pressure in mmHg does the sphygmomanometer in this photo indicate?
40 mmHg
